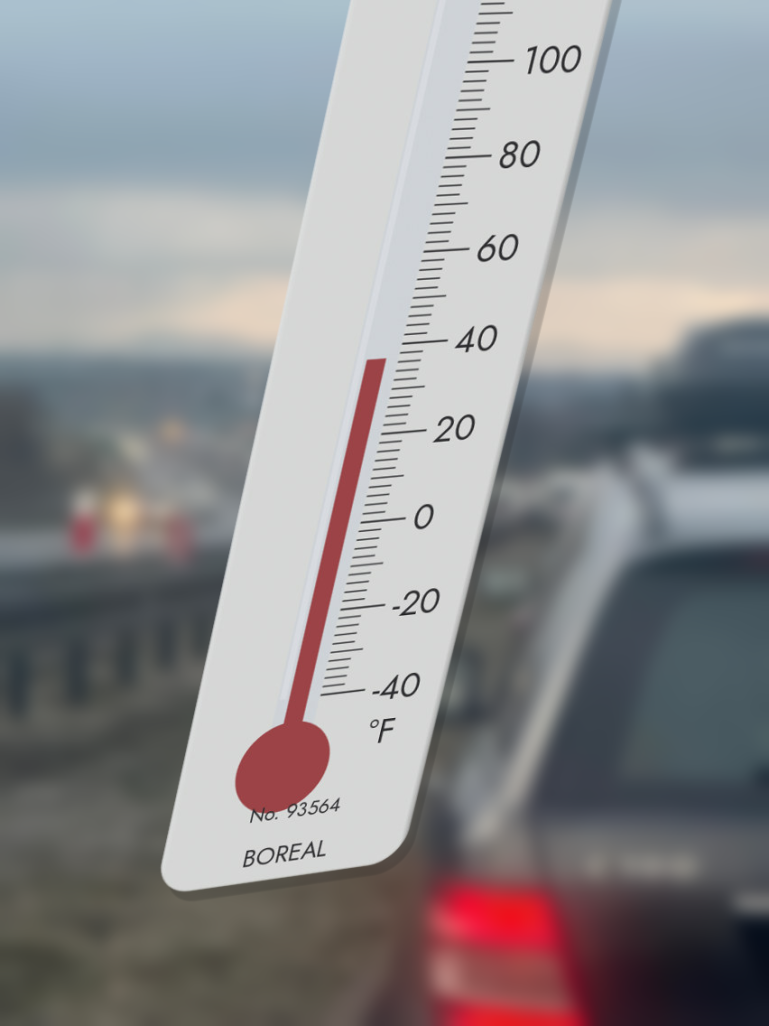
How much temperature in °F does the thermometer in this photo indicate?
37 °F
